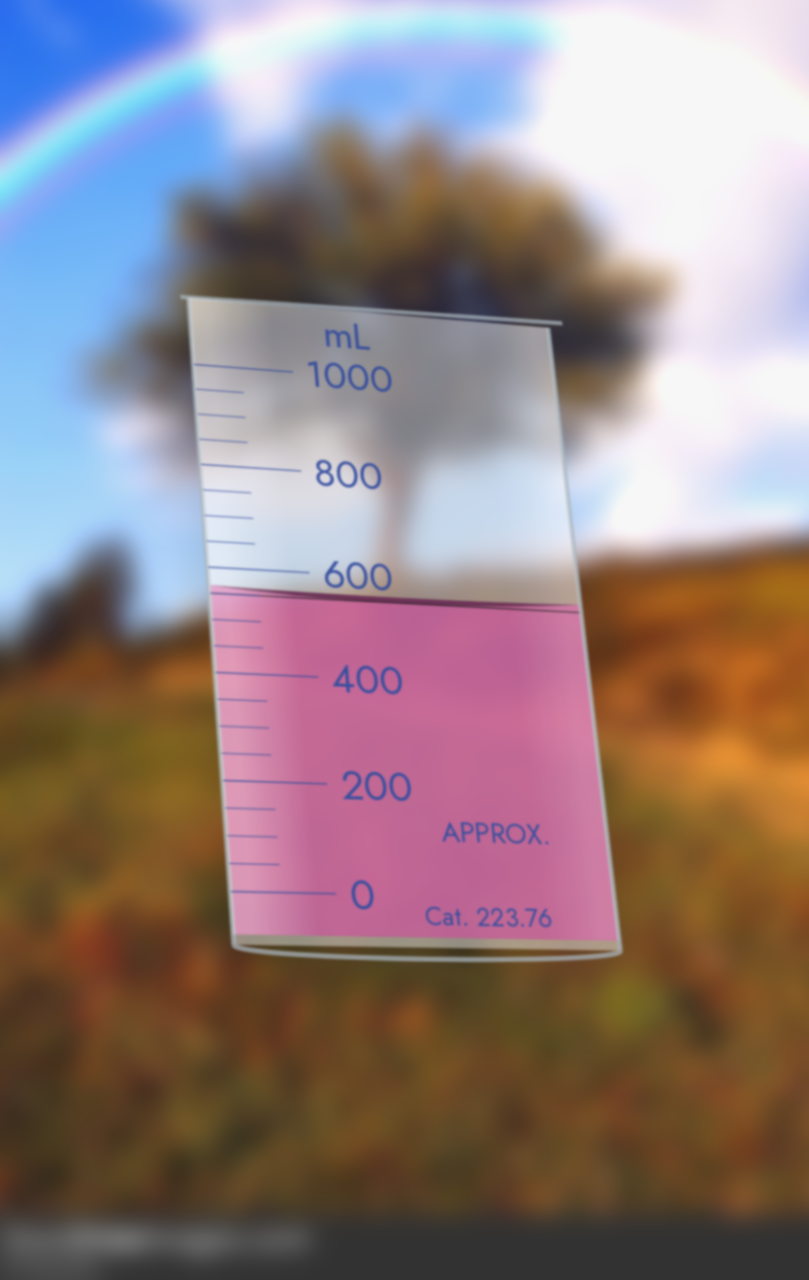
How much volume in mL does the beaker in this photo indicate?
550 mL
